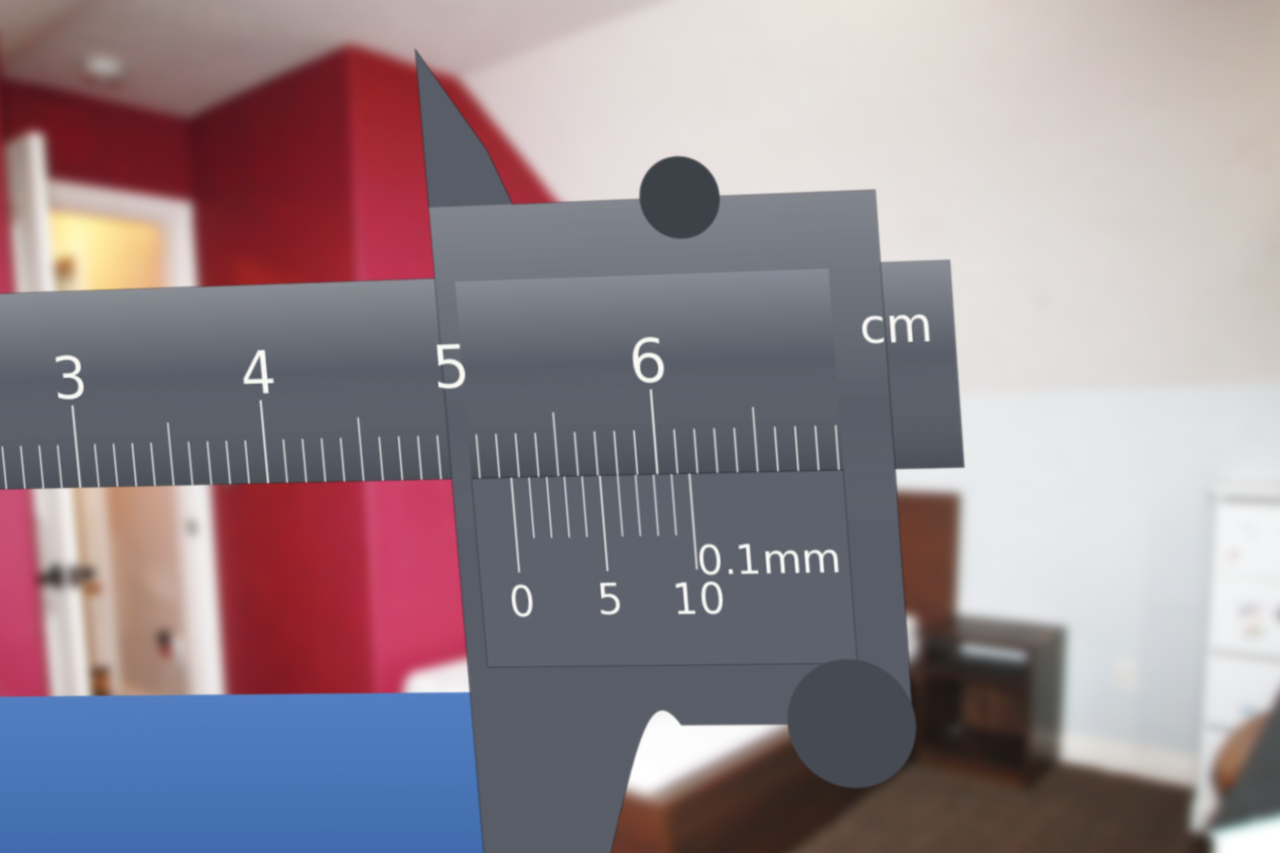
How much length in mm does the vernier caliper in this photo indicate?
52.6 mm
